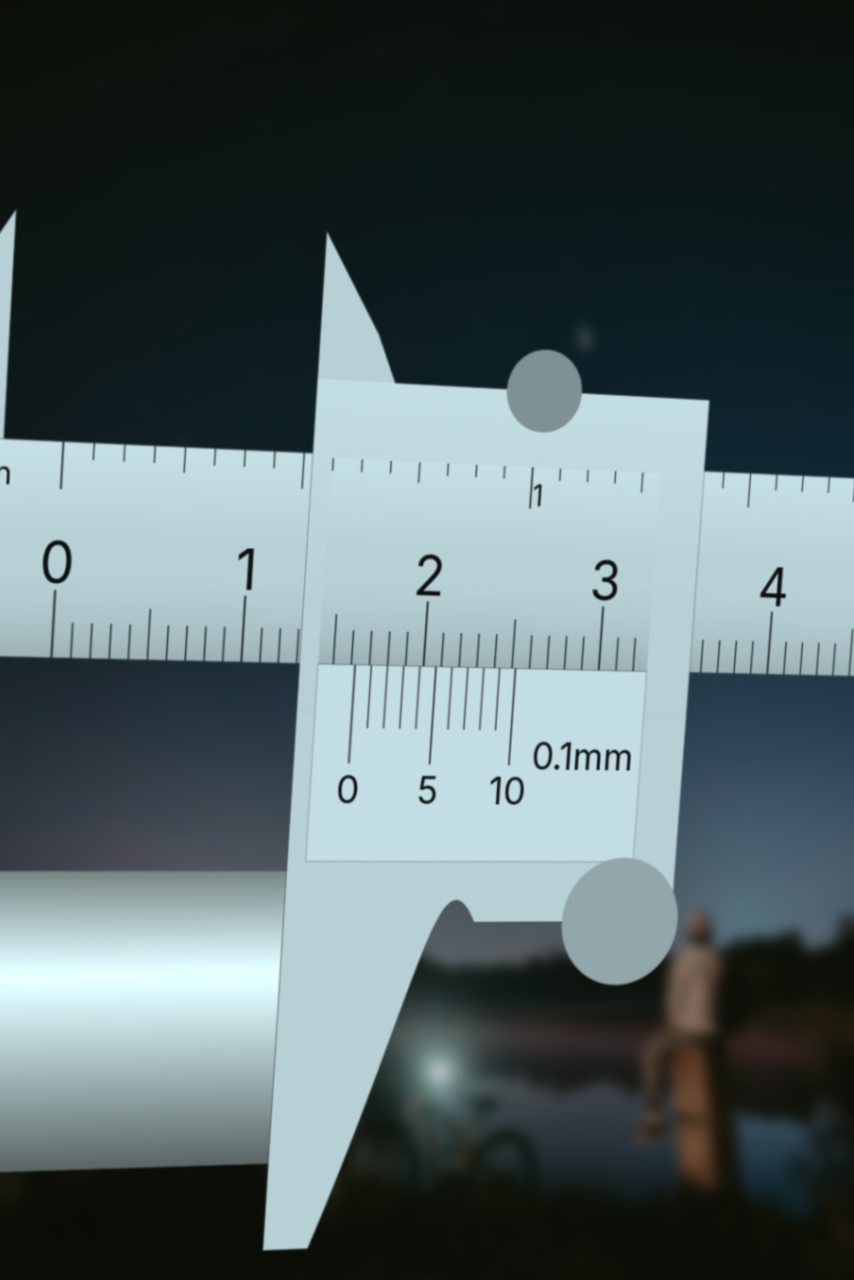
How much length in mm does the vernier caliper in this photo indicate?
16.2 mm
